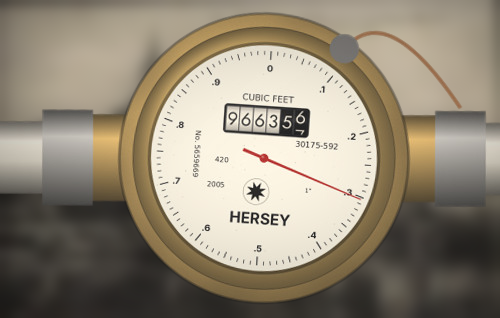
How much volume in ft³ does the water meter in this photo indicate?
966356.30 ft³
